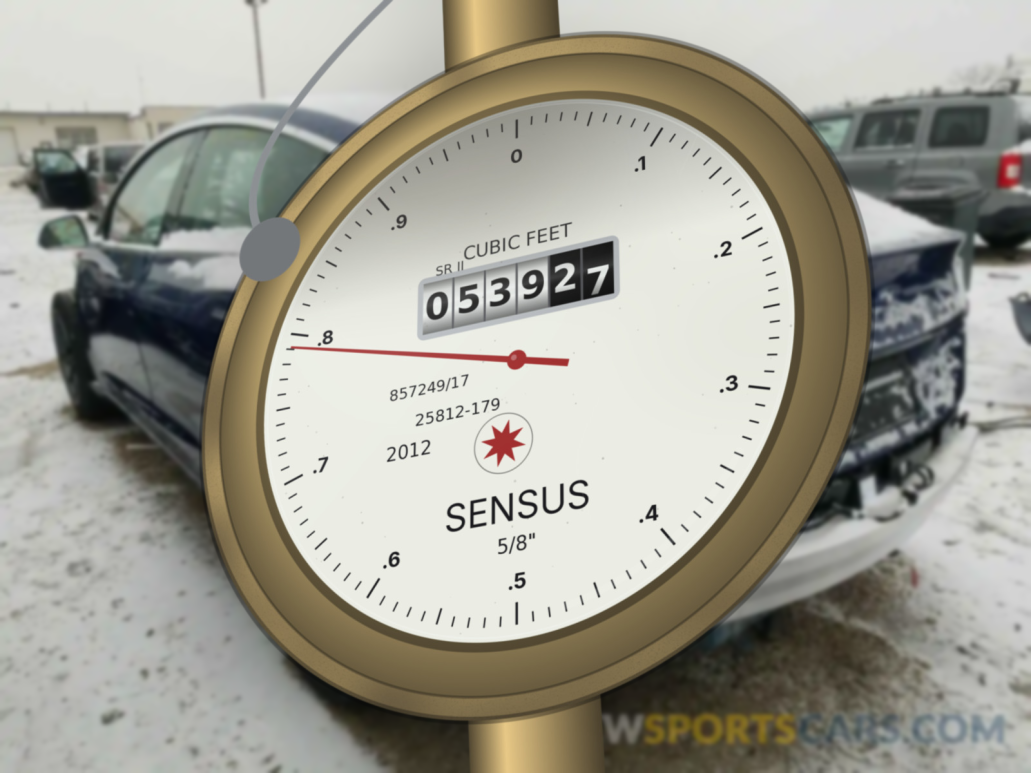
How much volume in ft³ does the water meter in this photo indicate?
53926.79 ft³
